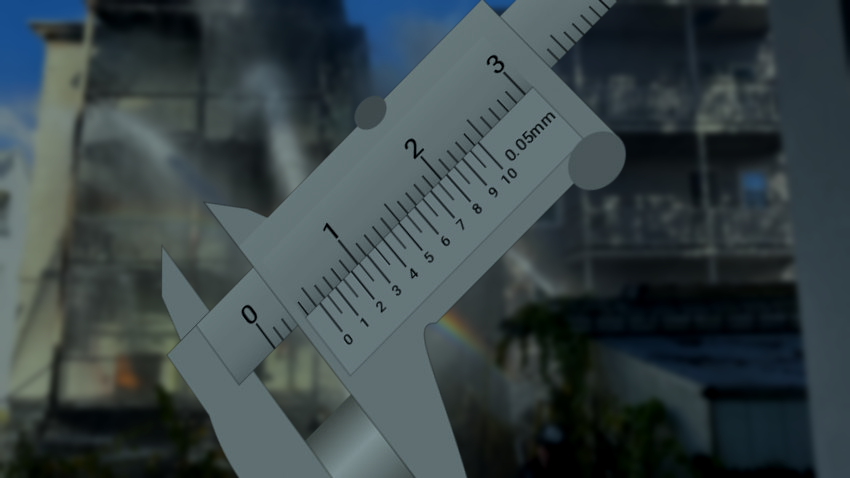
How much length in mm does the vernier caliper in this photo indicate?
5.4 mm
